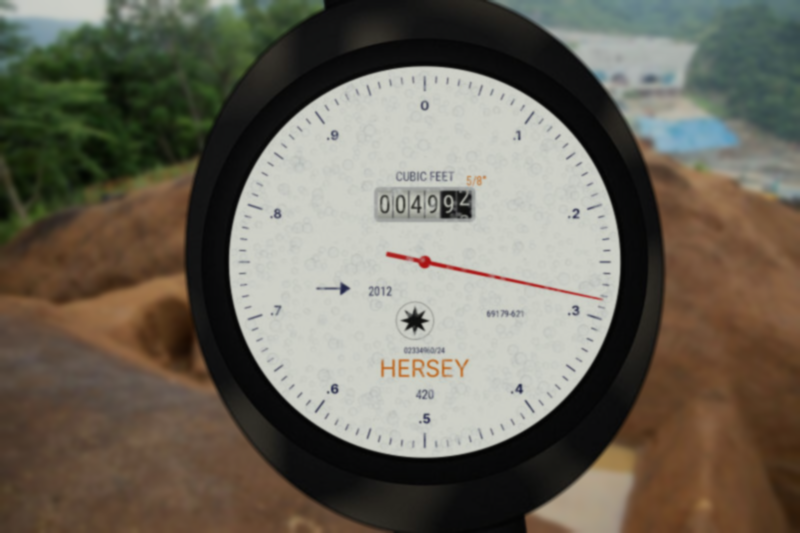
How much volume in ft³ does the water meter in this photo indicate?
4992.28 ft³
